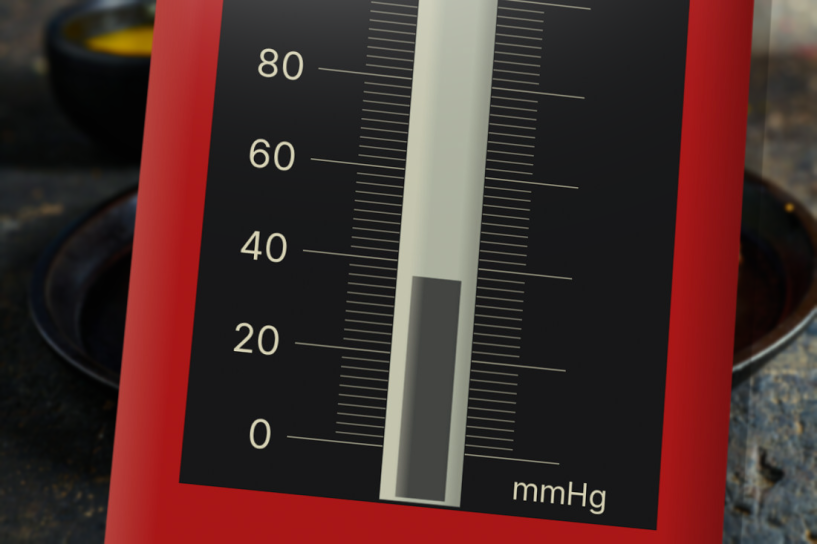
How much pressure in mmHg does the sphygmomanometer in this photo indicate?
37 mmHg
